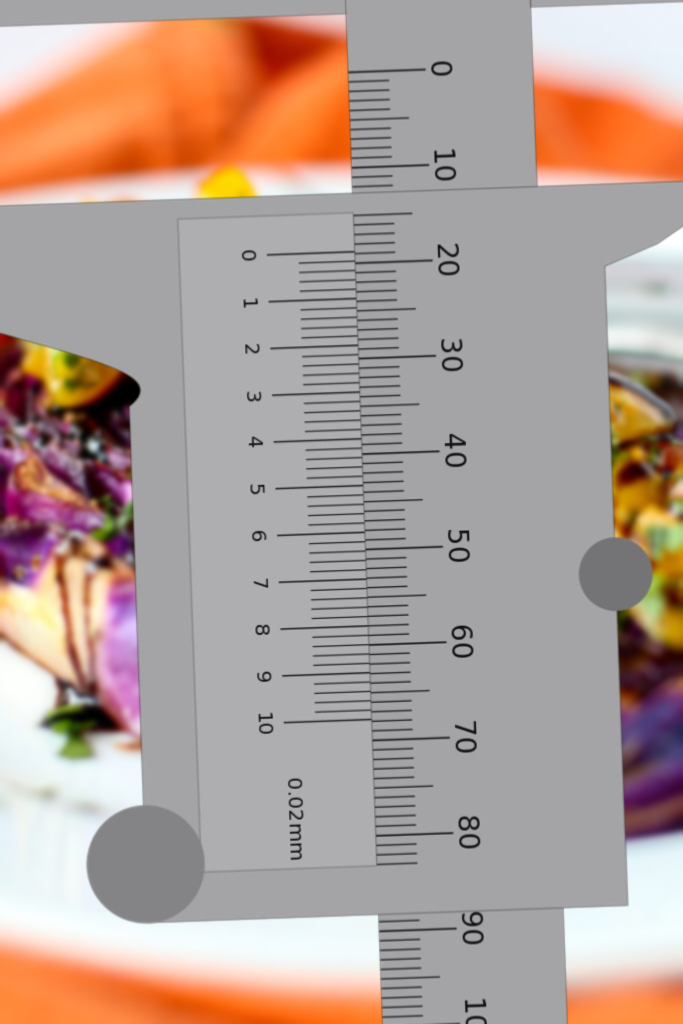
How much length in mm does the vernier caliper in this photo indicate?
18.8 mm
